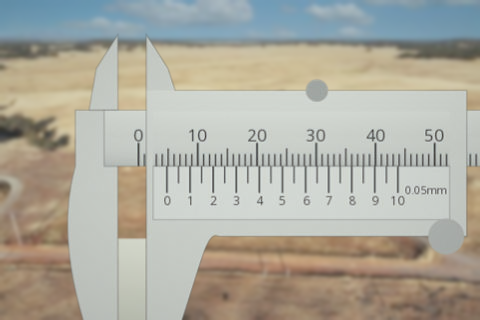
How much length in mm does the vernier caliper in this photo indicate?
4.8 mm
